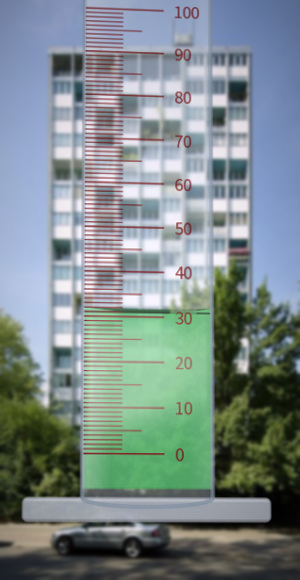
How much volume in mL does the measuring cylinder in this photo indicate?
31 mL
